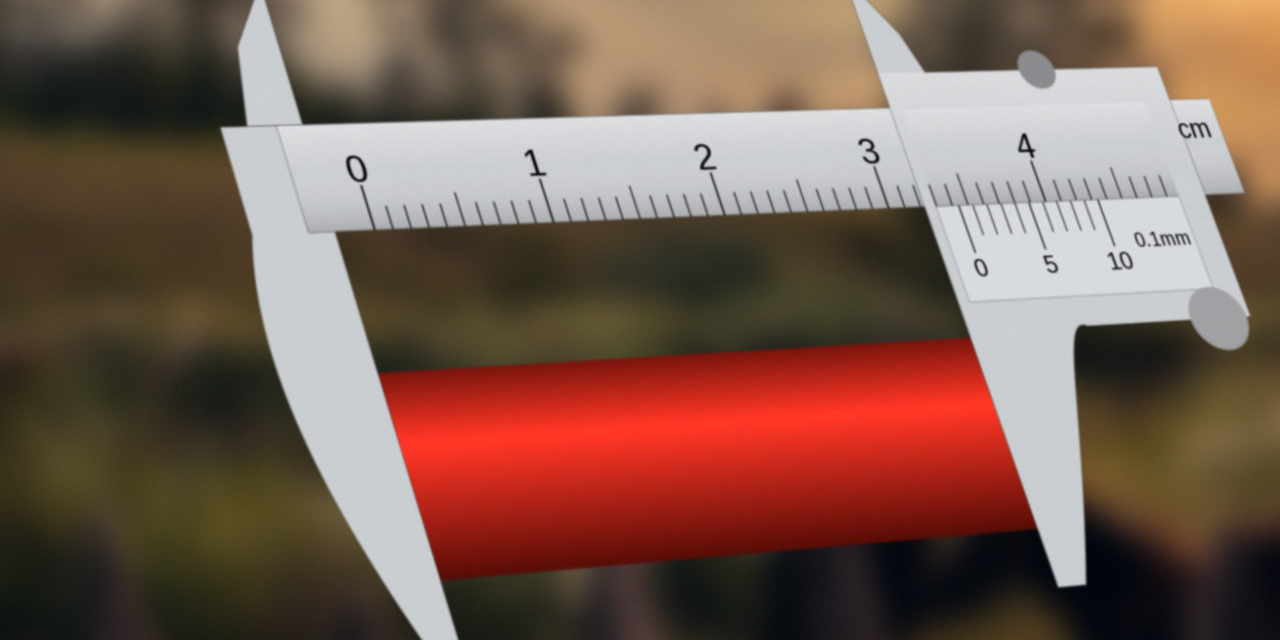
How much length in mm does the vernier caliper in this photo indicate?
34.4 mm
